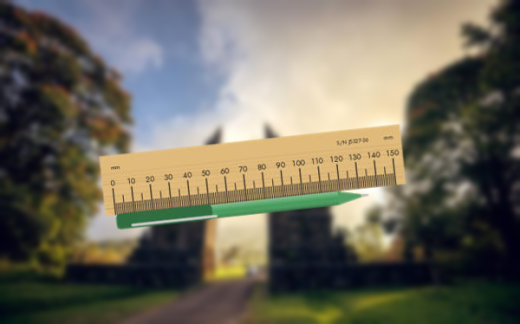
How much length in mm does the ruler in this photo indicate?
135 mm
